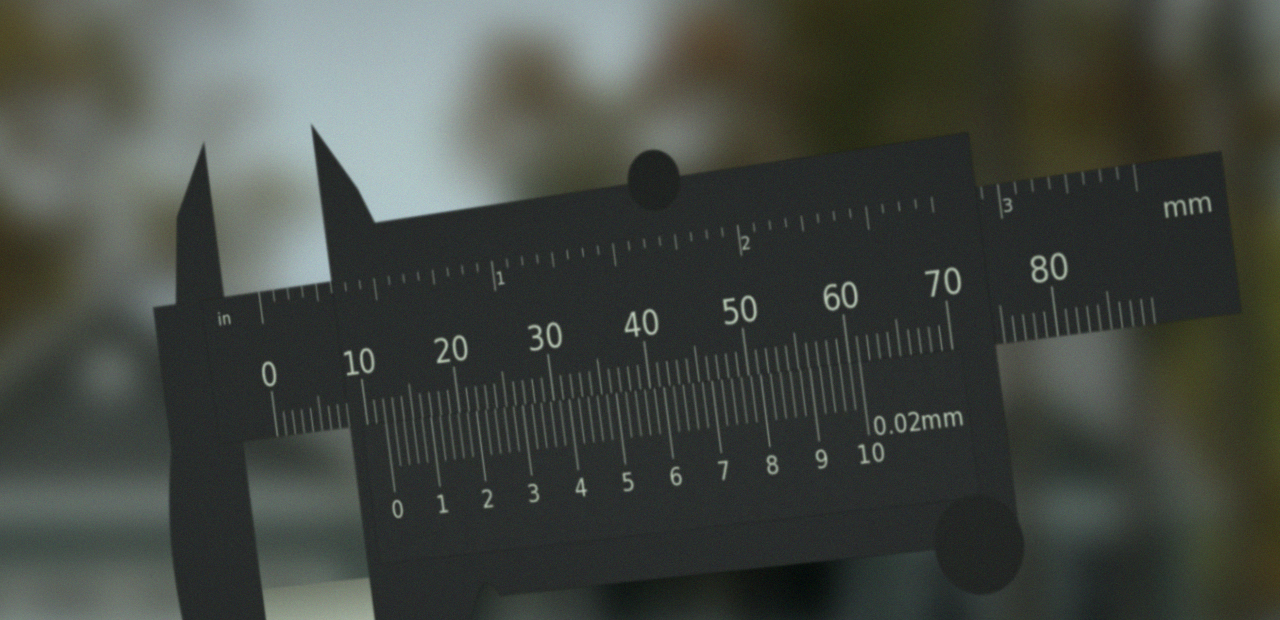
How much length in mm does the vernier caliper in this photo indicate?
12.0 mm
